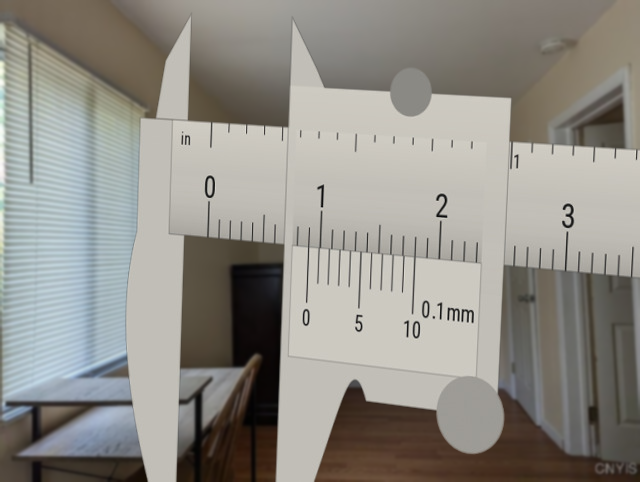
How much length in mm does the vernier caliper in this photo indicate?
9.0 mm
